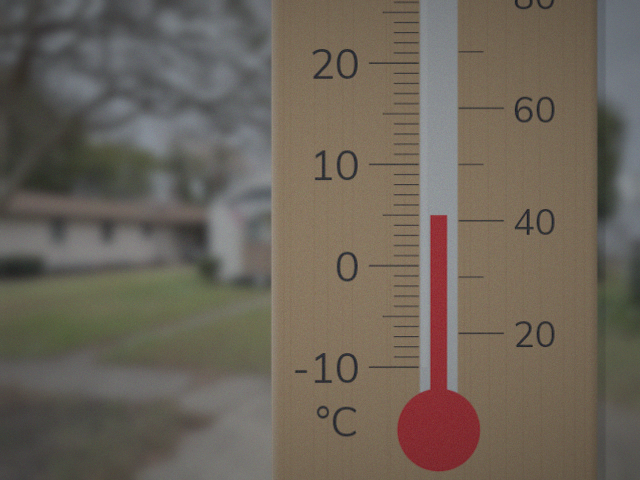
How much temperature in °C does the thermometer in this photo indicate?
5 °C
